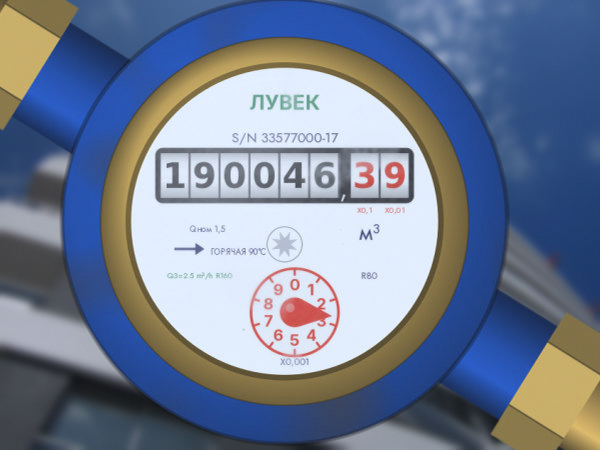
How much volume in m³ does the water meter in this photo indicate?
190046.392 m³
